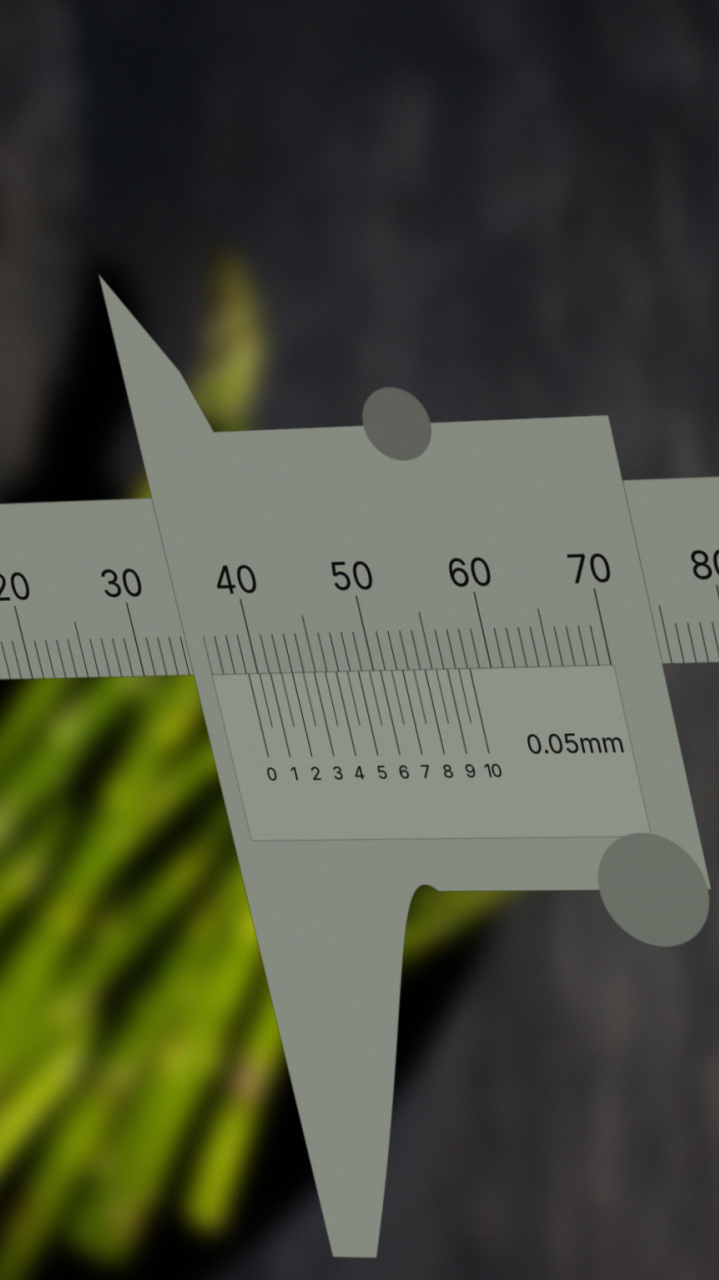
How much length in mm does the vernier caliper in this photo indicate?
39.2 mm
